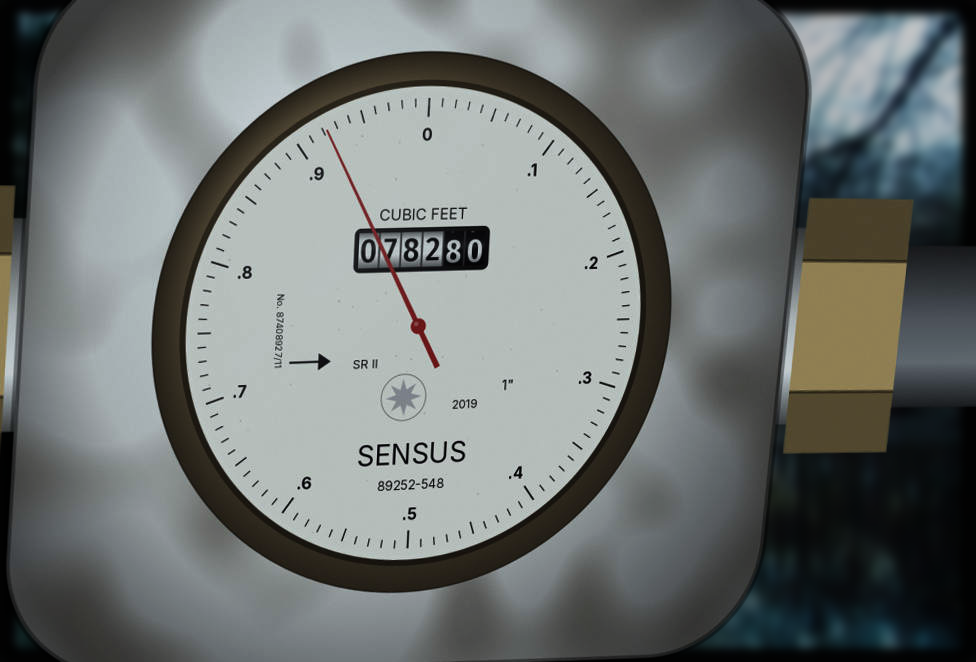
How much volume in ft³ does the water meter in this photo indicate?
78279.92 ft³
